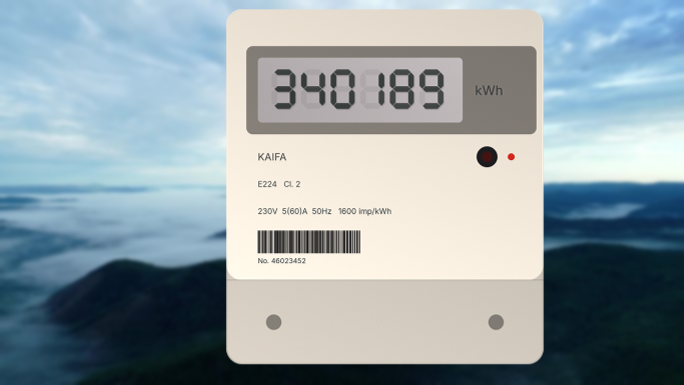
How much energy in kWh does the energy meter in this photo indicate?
340189 kWh
